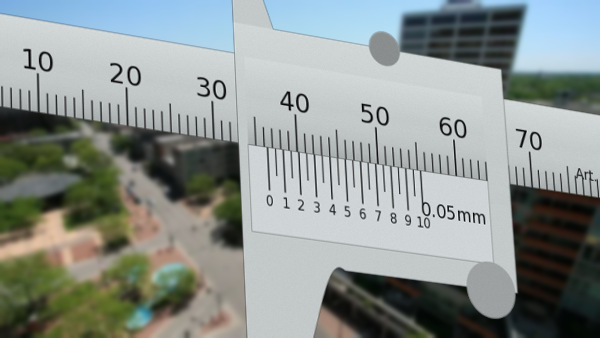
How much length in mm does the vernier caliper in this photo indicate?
36.4 mm
